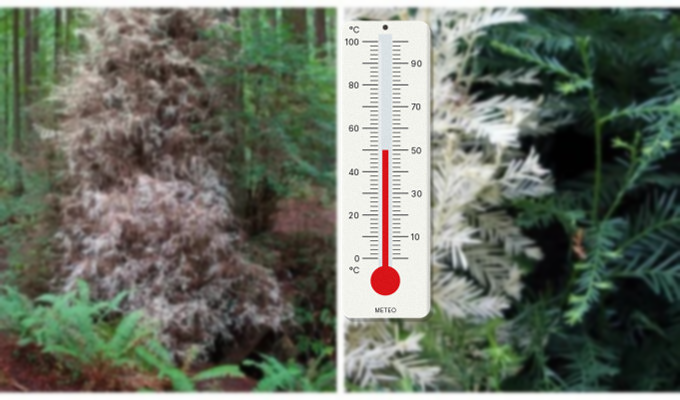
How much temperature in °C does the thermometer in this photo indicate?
50 °C
